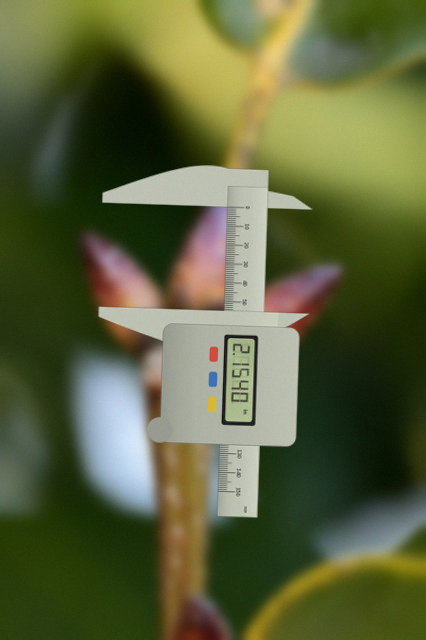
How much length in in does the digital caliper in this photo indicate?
2.1540 in
